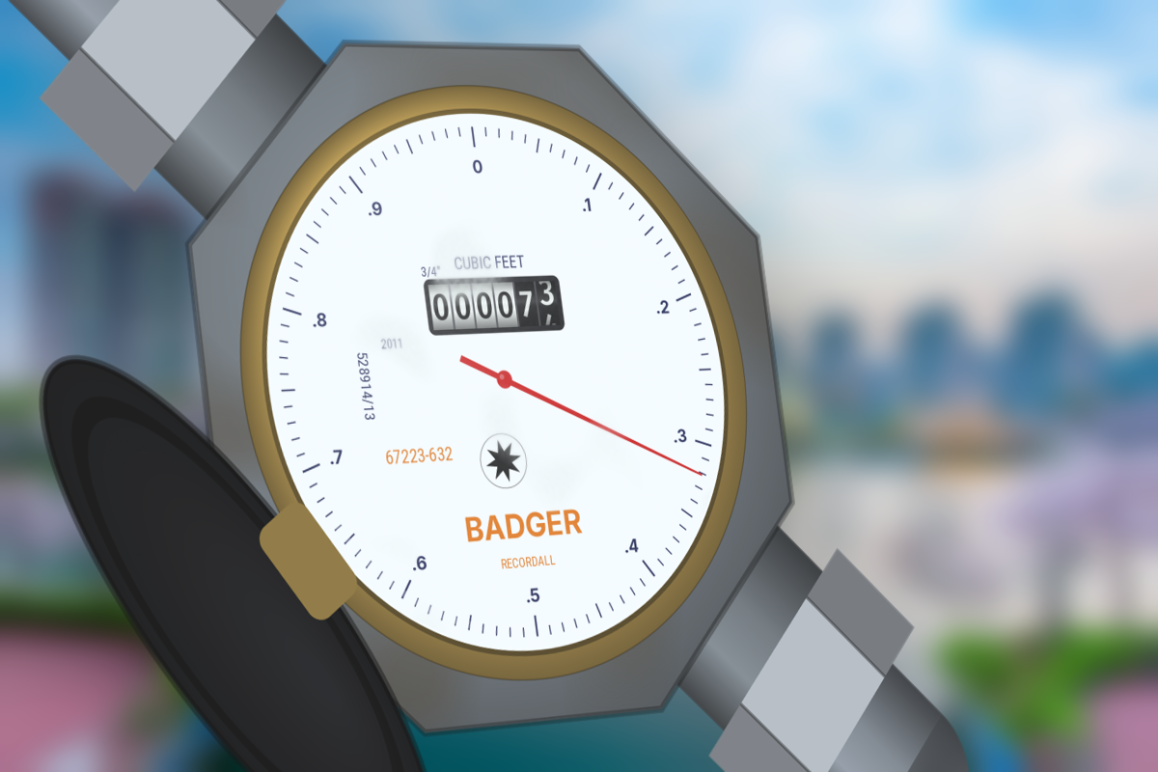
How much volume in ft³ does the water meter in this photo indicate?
73.32 ft³
